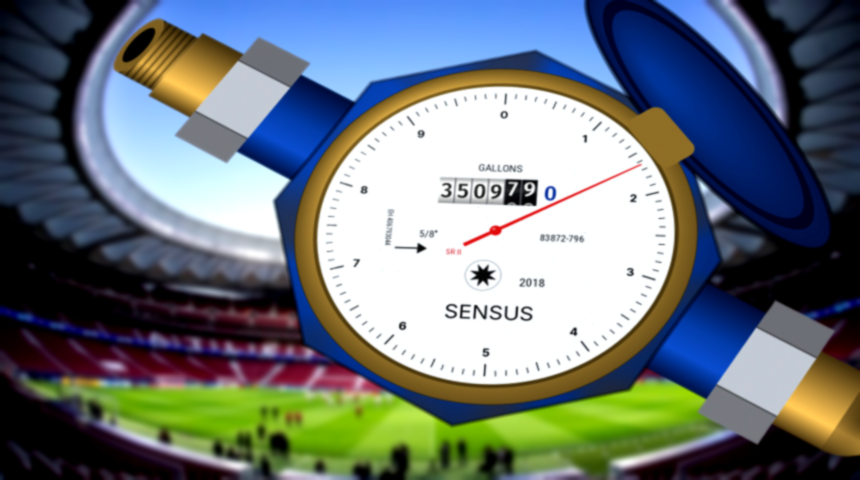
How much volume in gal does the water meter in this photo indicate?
3509791.6 gal
